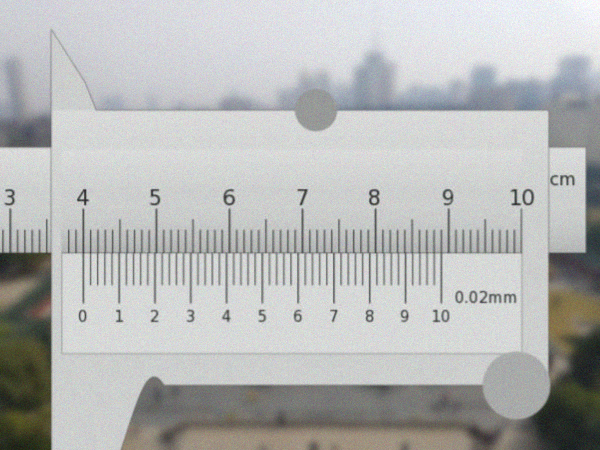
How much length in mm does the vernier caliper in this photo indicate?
40.0 mm
